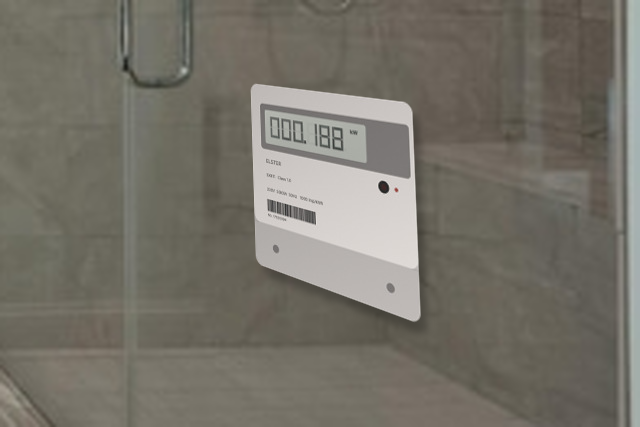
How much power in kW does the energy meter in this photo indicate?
0.188 kW
